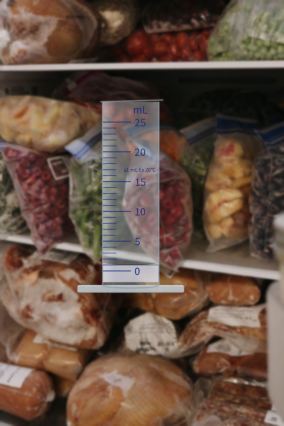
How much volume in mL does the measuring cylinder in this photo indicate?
1 mL
